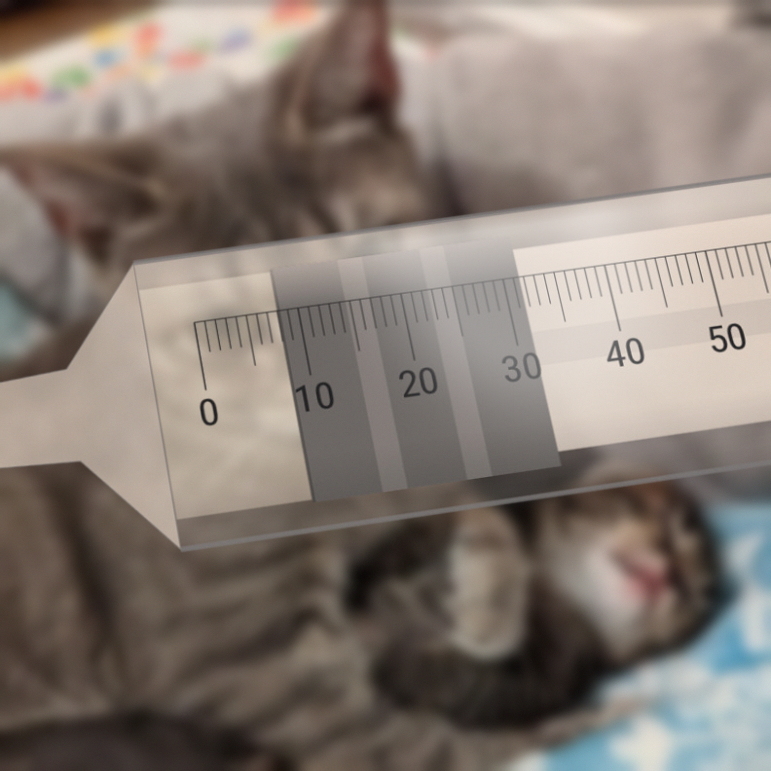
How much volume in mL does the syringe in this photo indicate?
8 mL
